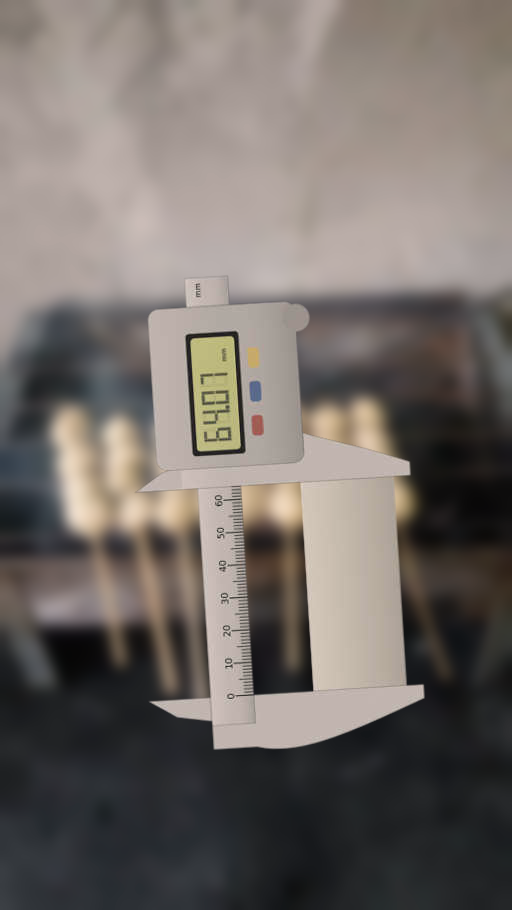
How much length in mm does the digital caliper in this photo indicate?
64.07 mm
